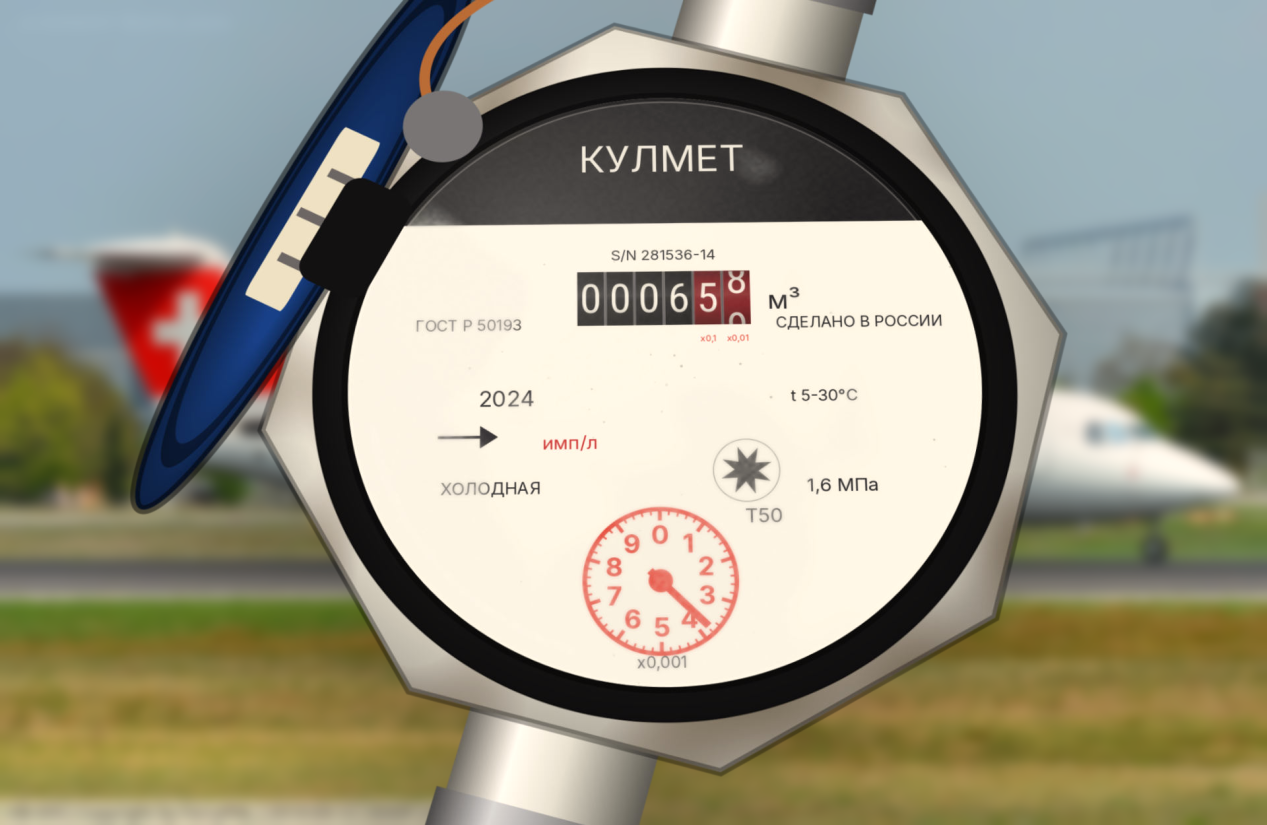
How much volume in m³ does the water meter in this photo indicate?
6.583 m³
